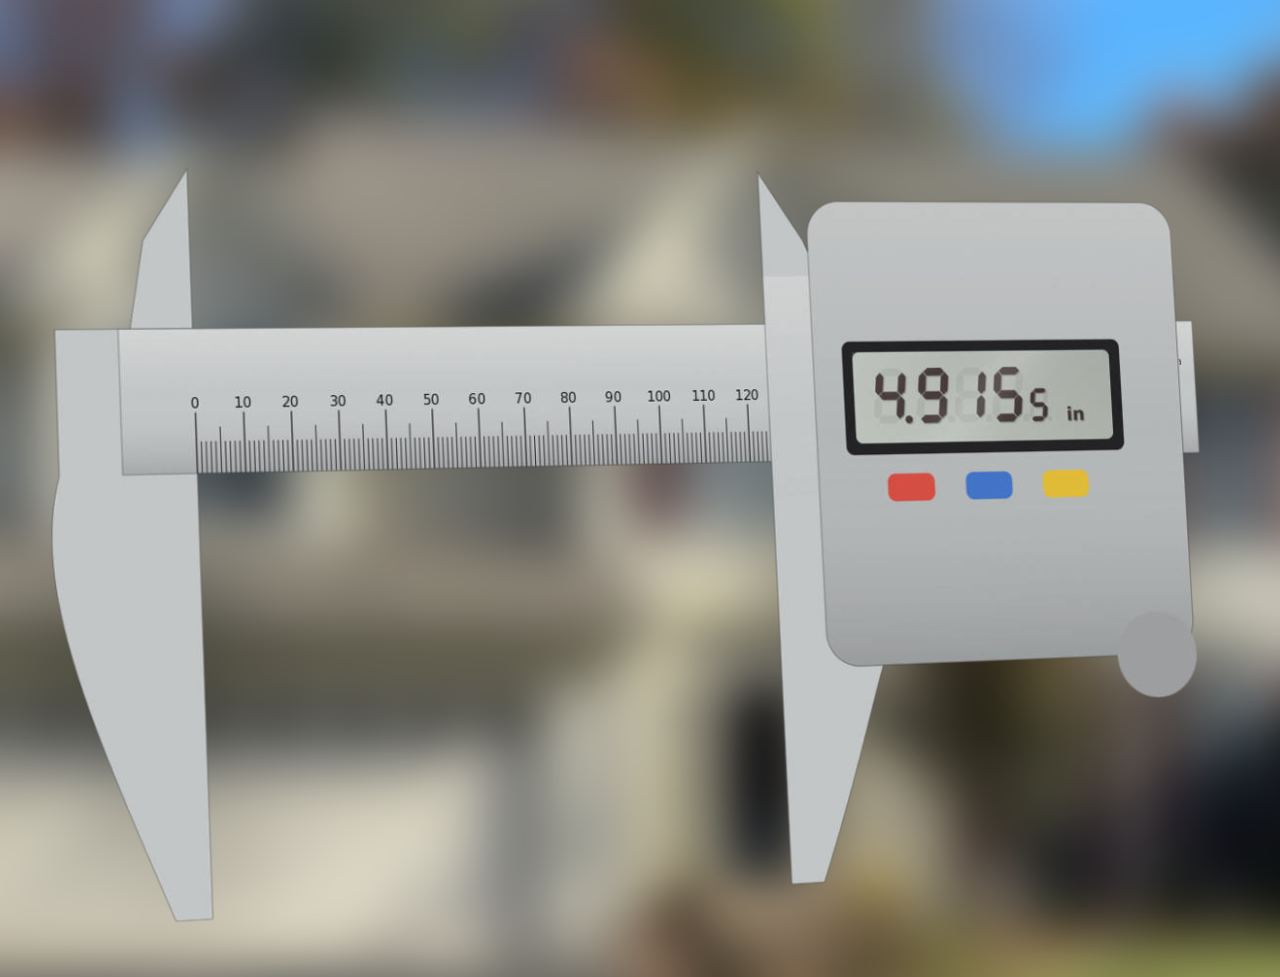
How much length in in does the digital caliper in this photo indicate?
4.9155 in
